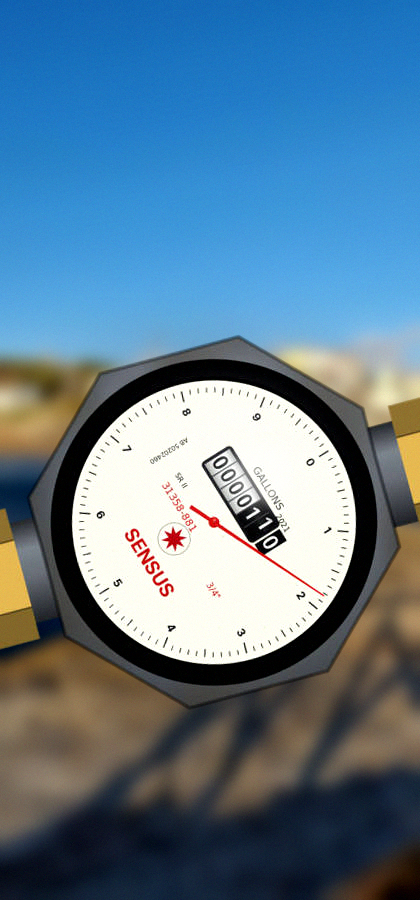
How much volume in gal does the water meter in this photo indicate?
111.8 gal
